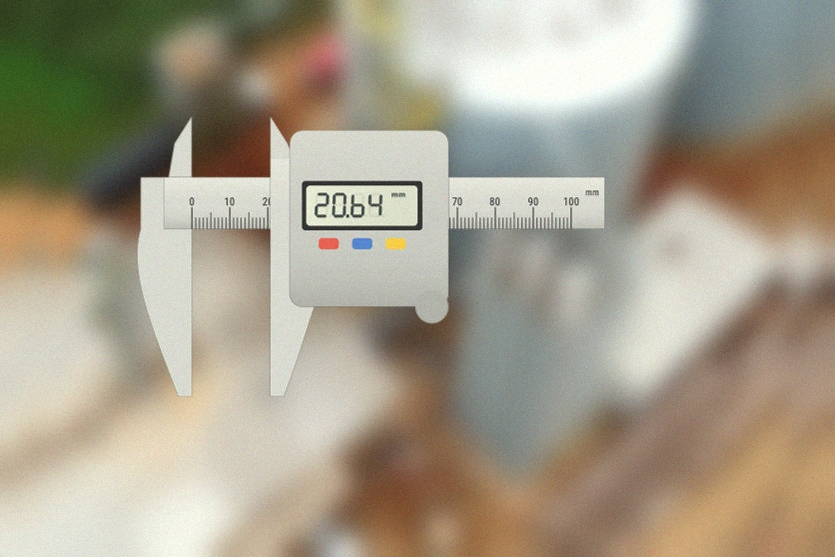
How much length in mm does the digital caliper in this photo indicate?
20.64 mm
